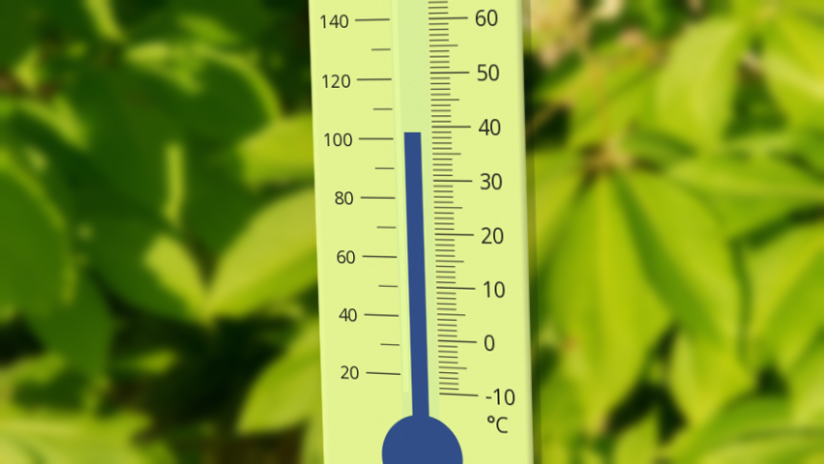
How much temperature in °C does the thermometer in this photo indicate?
39 °C
